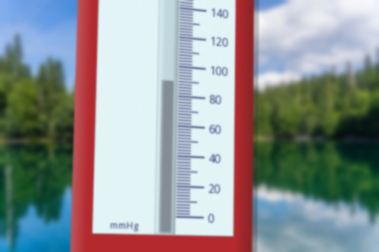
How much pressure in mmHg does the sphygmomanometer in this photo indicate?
90 mmHg
